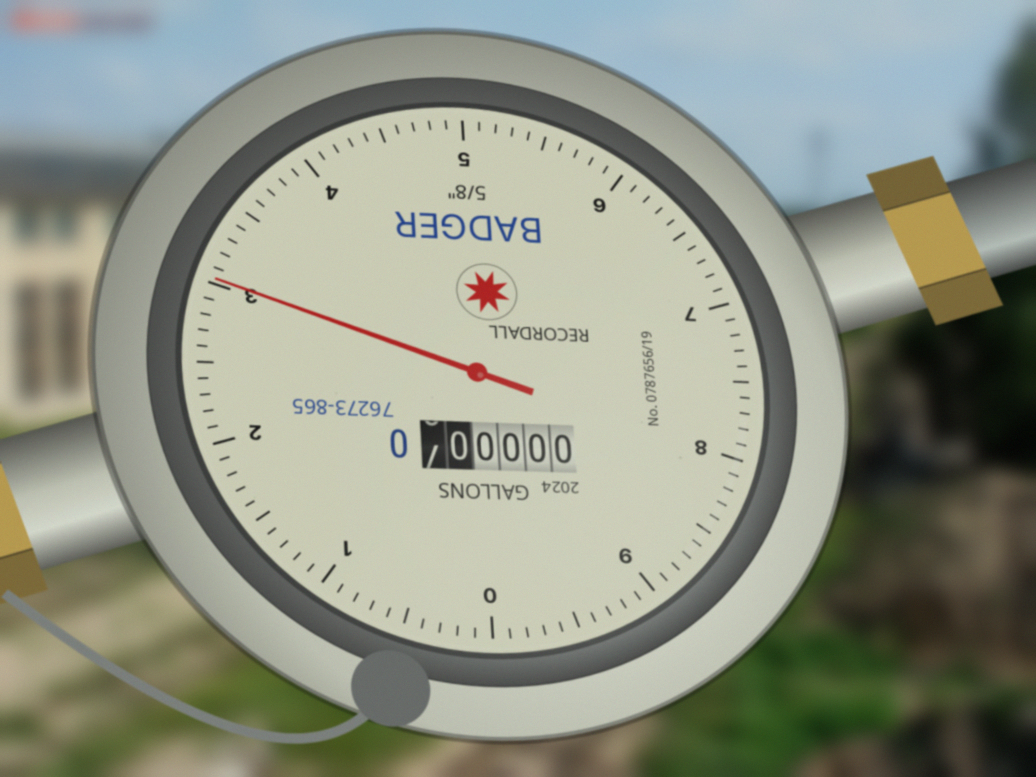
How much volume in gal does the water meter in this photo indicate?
73.0 gal
